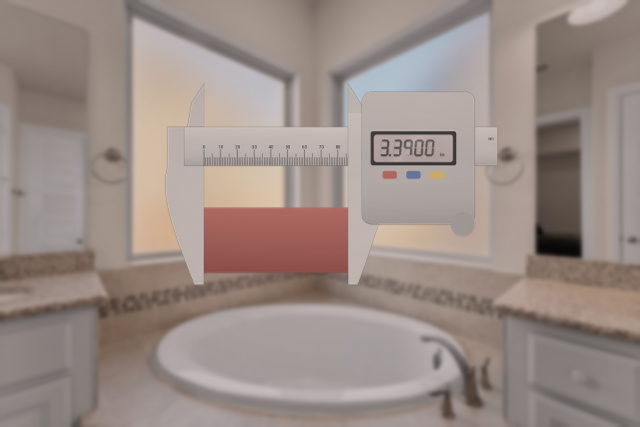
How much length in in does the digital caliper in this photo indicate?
3.3900 in
